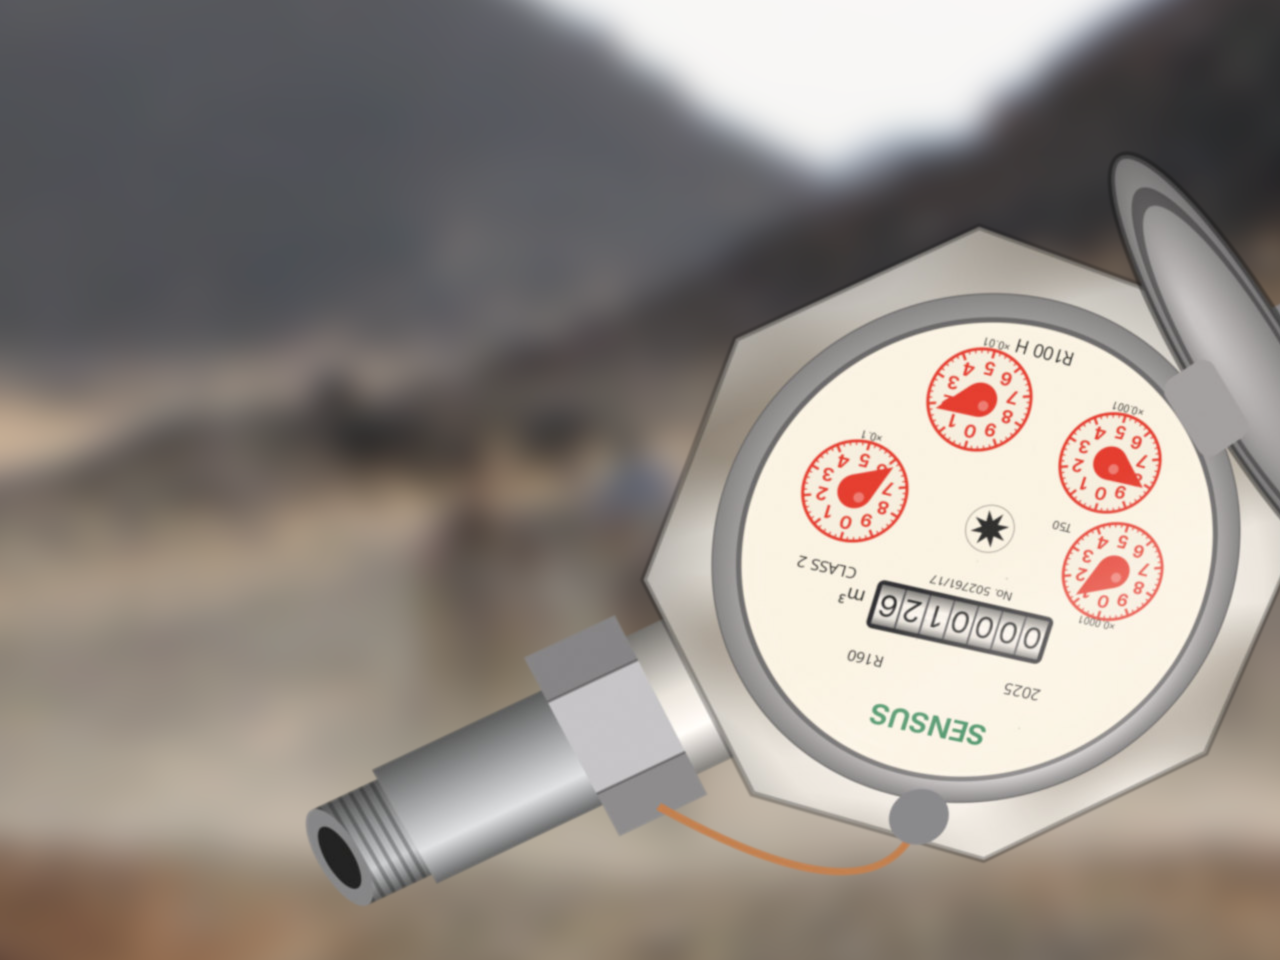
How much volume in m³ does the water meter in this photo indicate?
126.6181 m³
